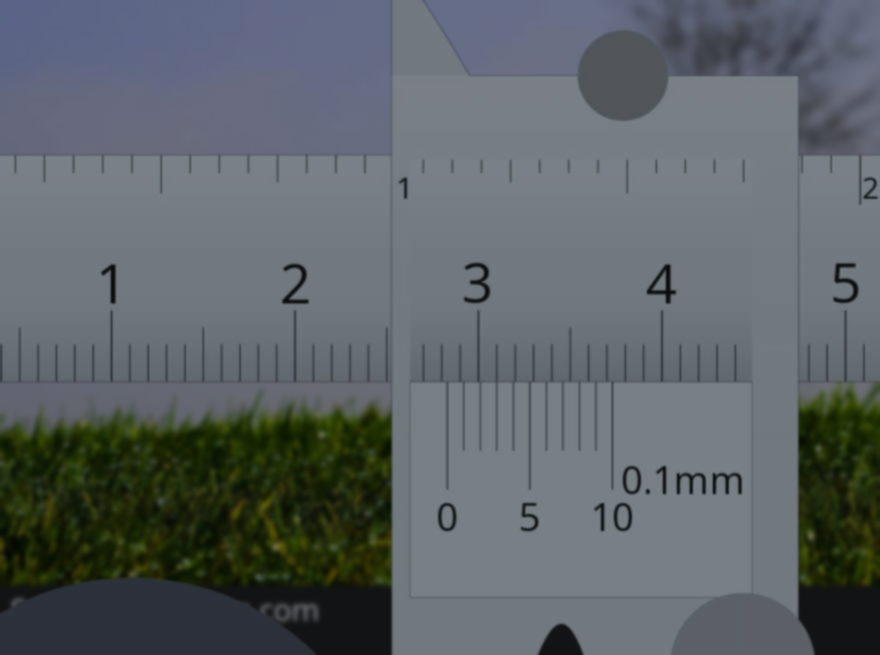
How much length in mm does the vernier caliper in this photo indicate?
28.3 mm
